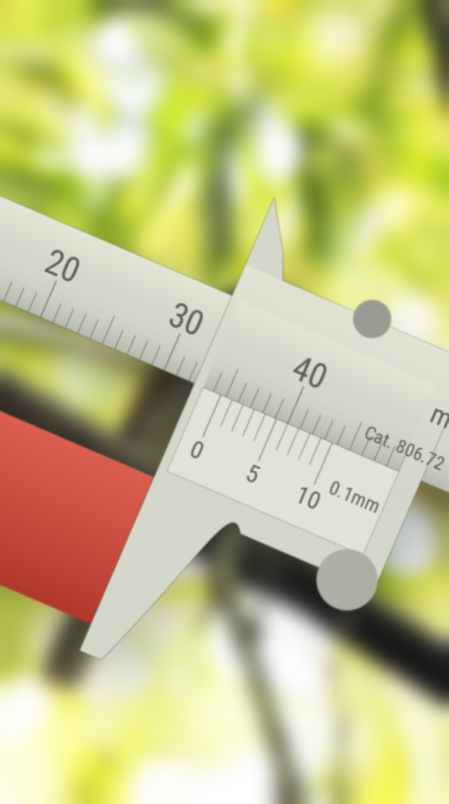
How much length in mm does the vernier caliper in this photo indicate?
34.6 mm
